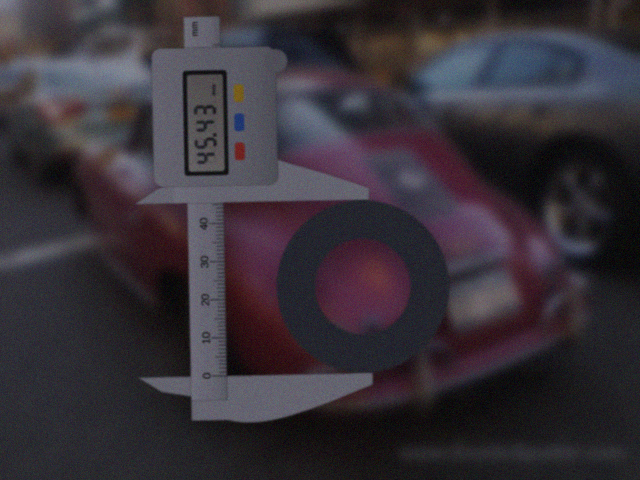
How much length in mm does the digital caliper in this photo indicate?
45.43 mm
